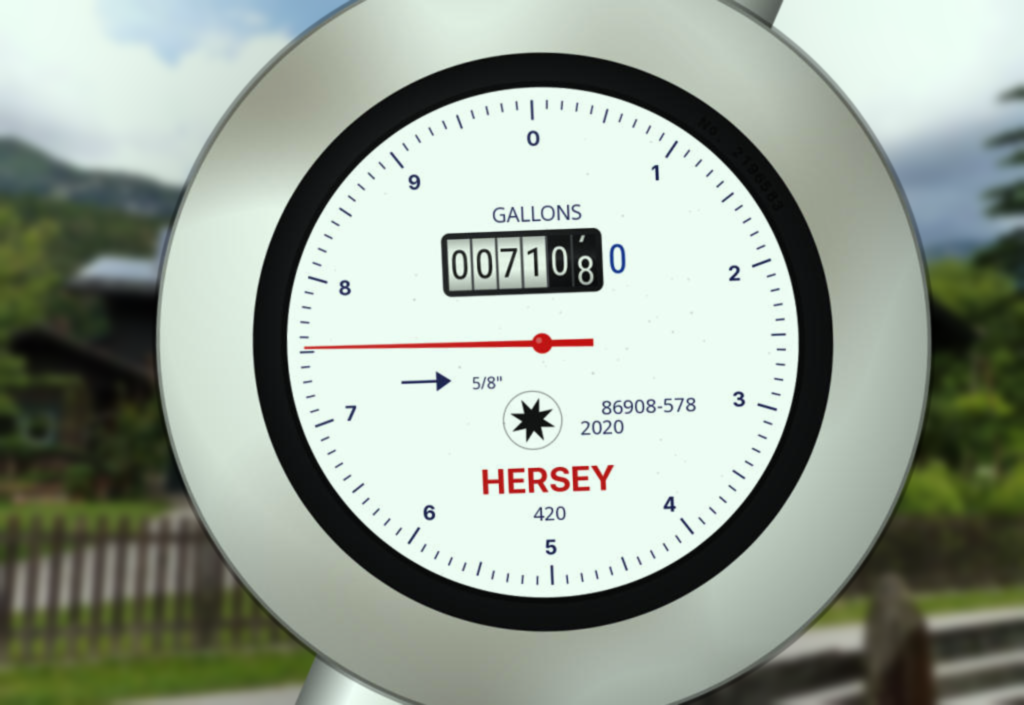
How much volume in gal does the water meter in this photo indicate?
71077.5 gal
